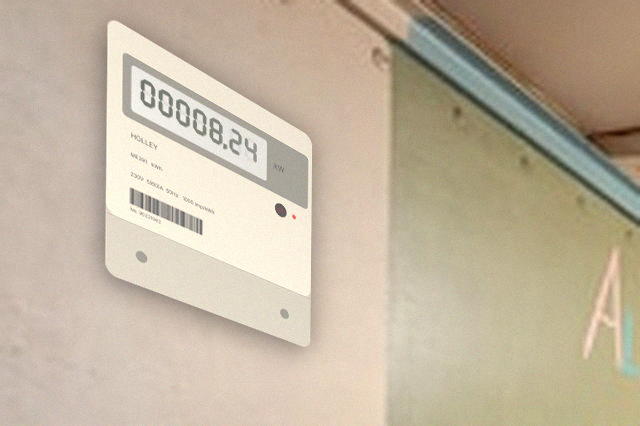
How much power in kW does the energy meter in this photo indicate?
8.24 kW
